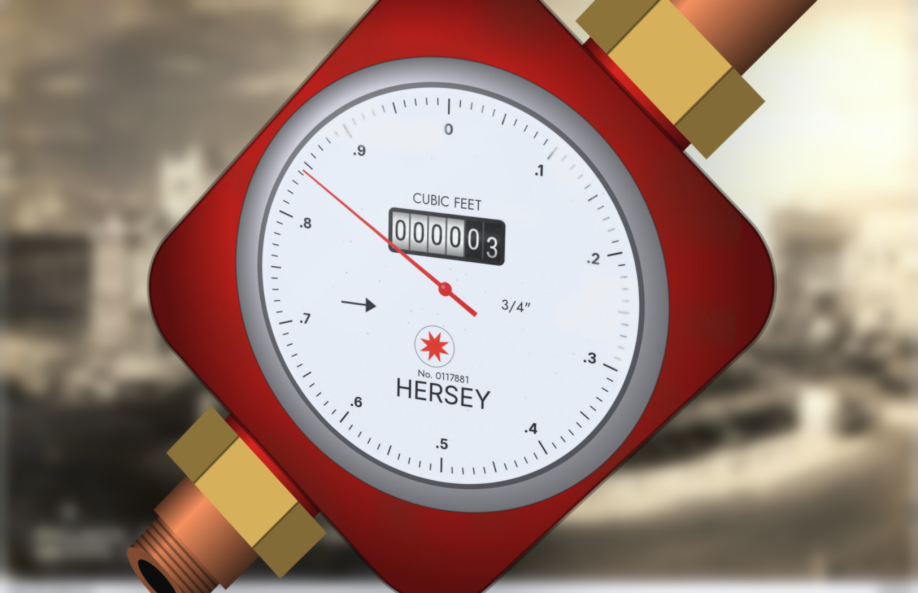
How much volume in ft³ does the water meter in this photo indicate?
2.84 ft³
